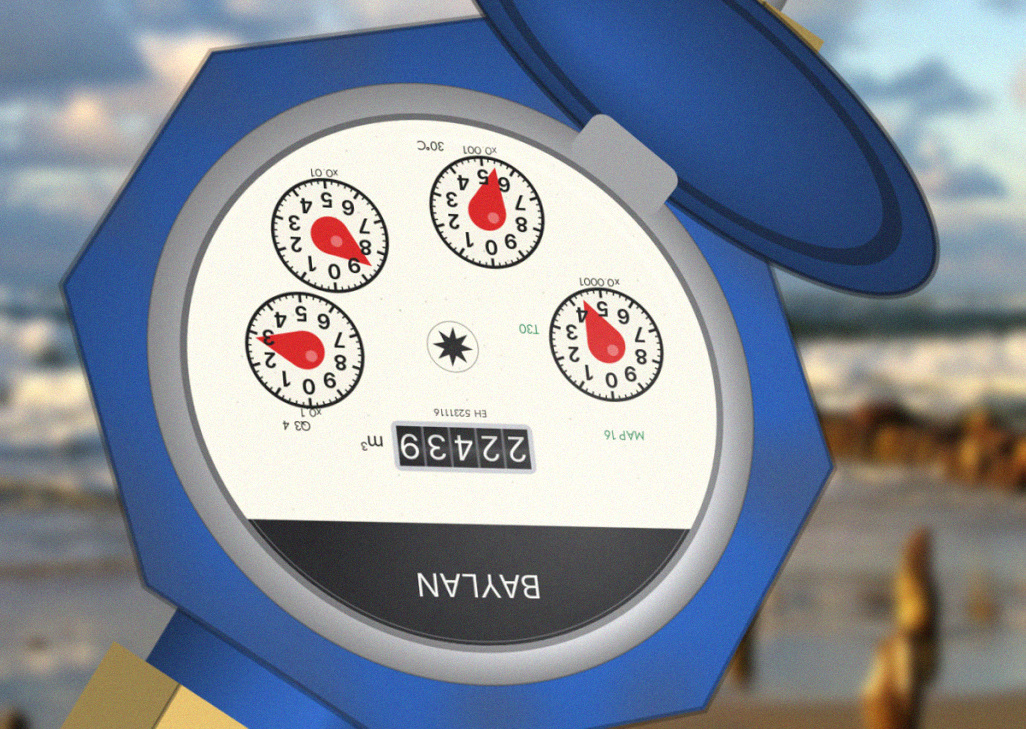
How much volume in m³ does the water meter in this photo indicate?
22439.2854 m³
